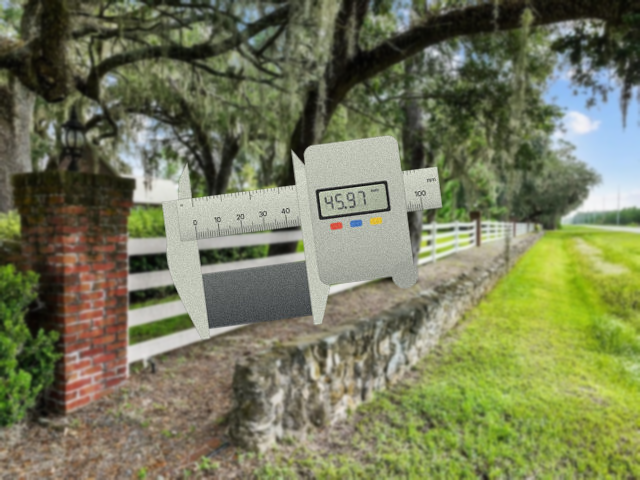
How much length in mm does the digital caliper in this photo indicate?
45.97 mm
